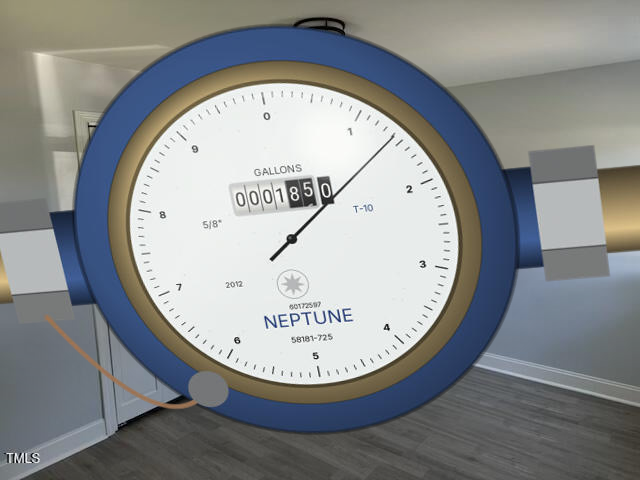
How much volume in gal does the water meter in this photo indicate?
1851.4 gal
